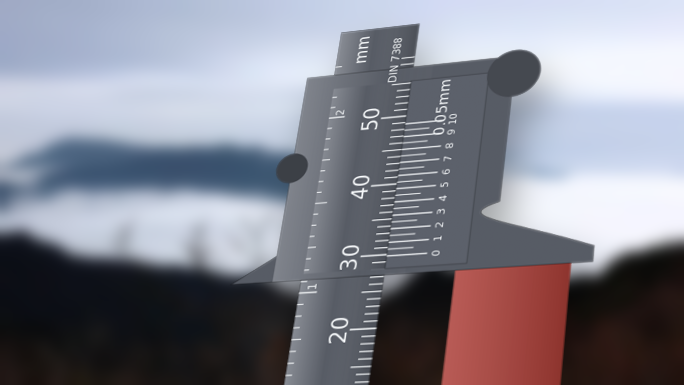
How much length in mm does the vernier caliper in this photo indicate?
29.8 mm
